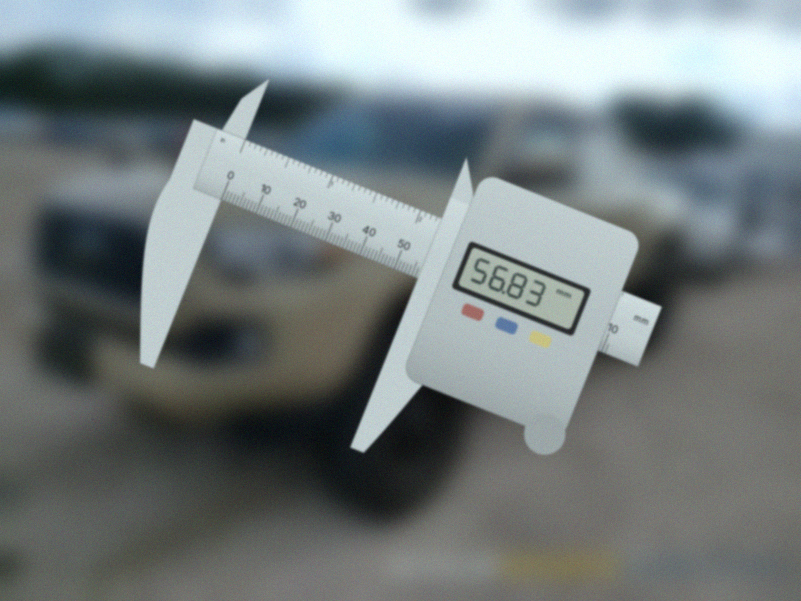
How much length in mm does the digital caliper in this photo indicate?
56.83 mm
